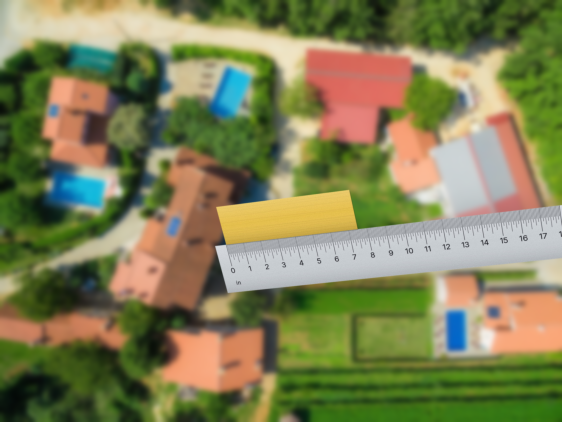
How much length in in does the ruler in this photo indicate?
7.5 in
